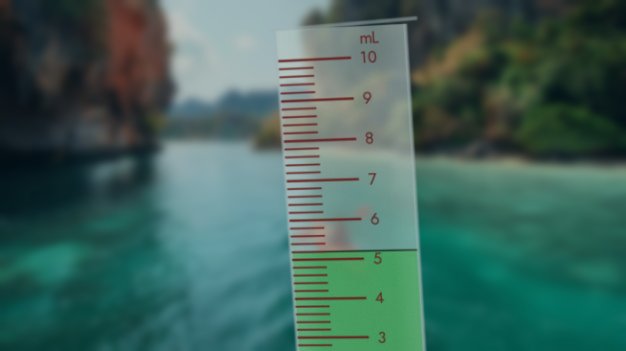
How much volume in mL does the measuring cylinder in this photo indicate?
5.2 mL
